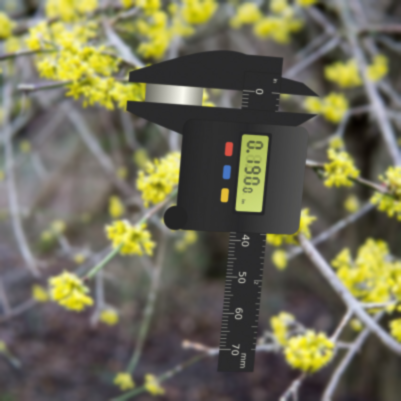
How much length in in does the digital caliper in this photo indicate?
0.1900 in
